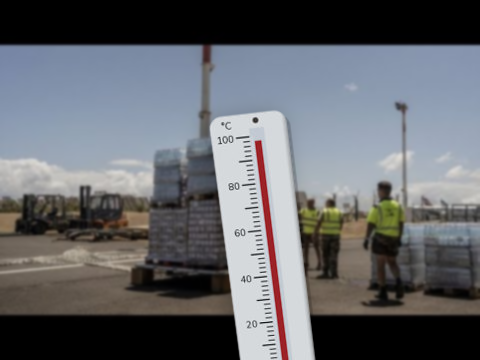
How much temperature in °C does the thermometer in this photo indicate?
98 °C
